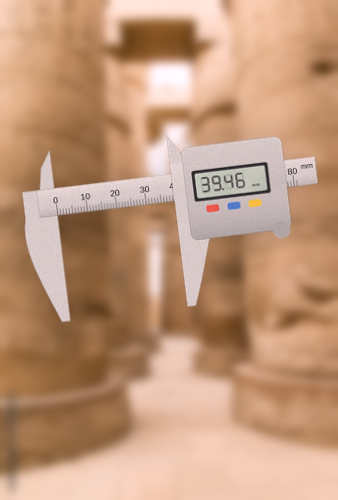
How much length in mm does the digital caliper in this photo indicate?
39.46 mm
